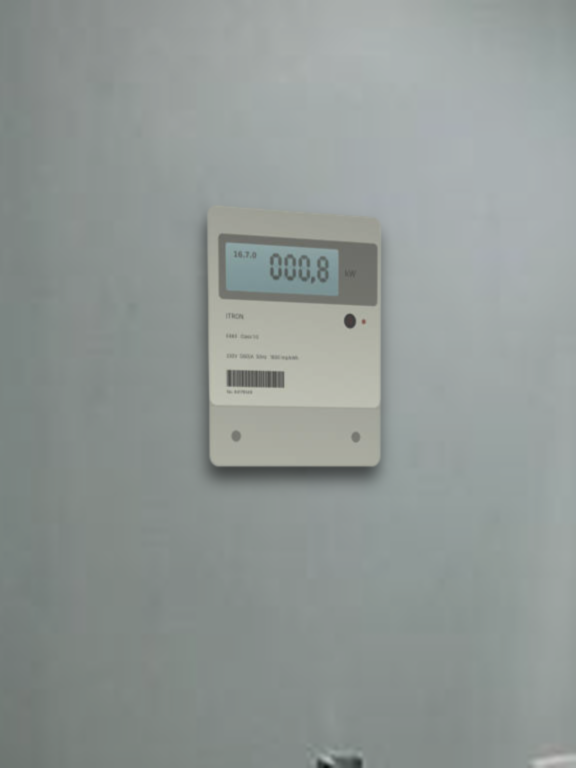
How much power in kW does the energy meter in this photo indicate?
0.8 kW
